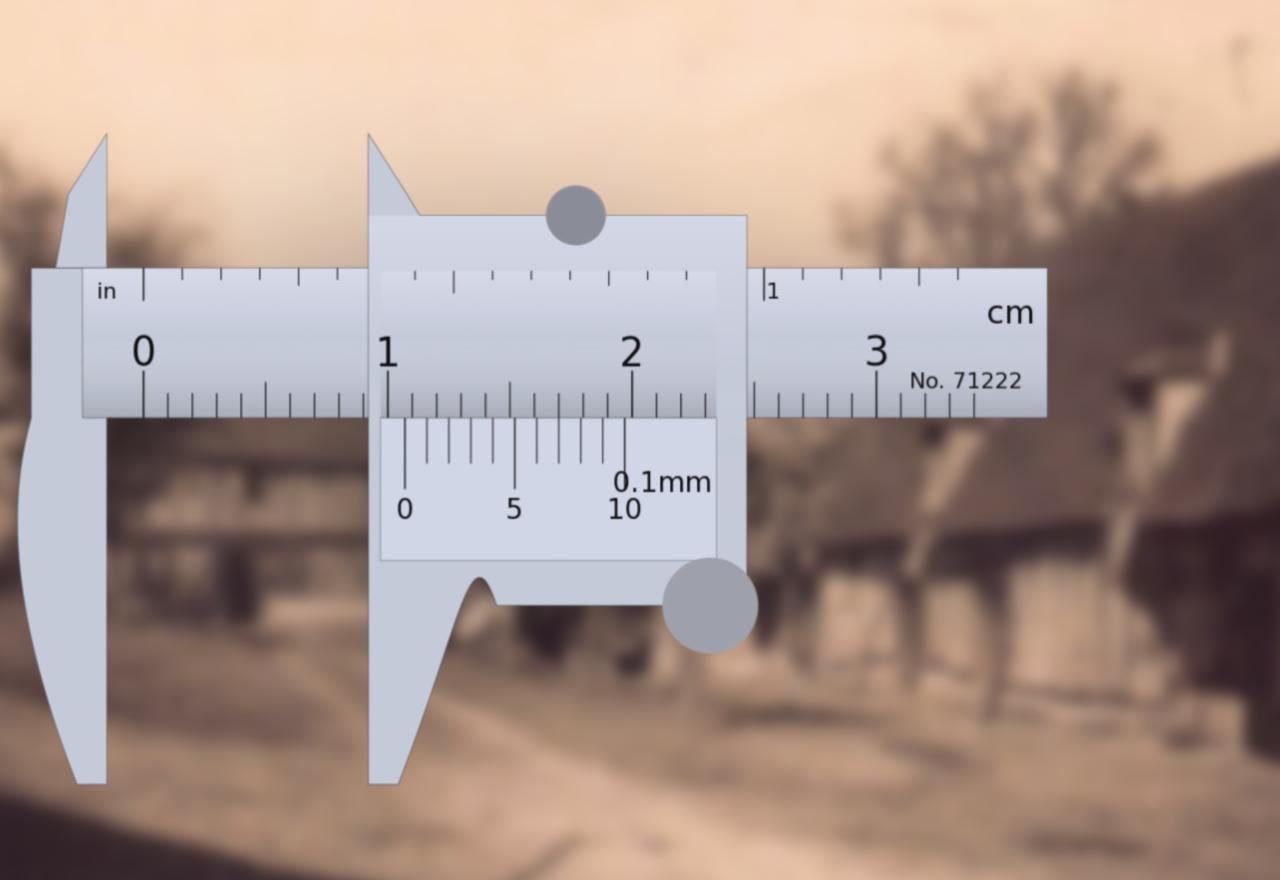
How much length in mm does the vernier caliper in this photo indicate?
10.7 mm
